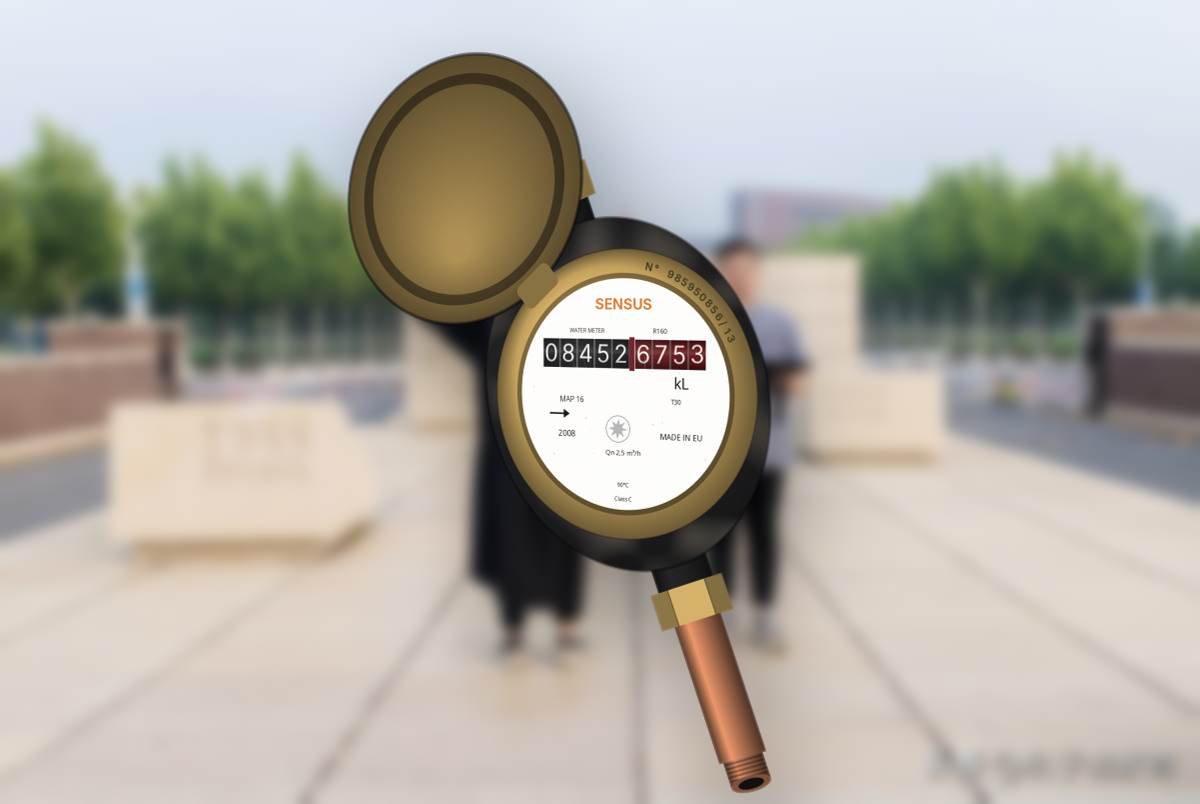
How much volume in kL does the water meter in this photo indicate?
8452.6753 kL
